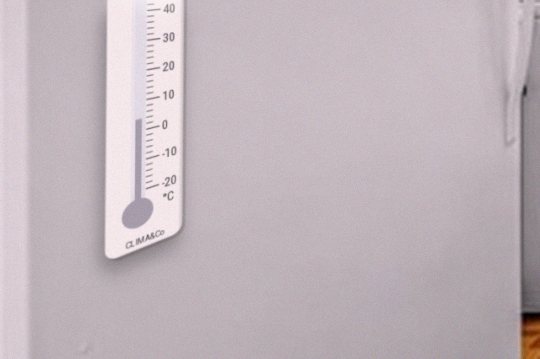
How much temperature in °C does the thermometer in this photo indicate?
4 °C
